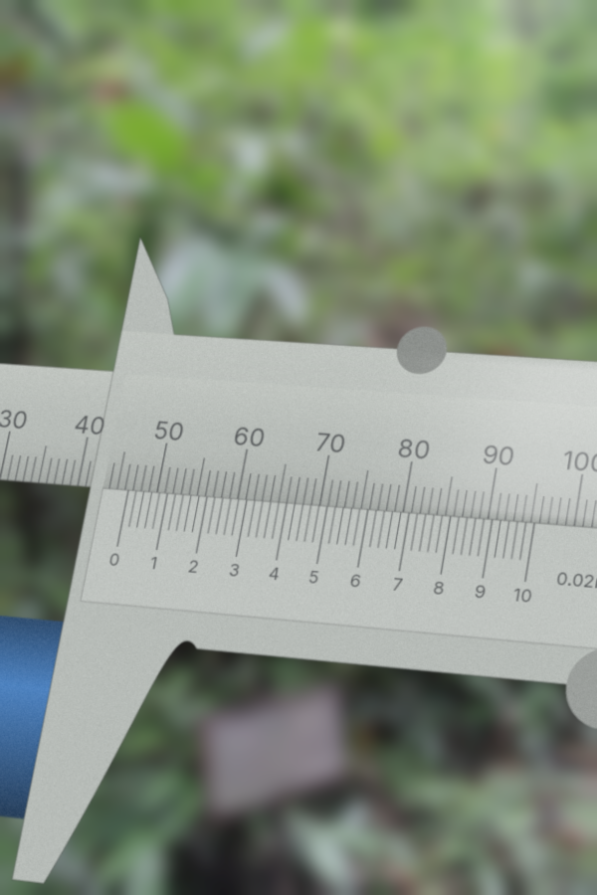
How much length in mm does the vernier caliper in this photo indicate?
46.4 mm
